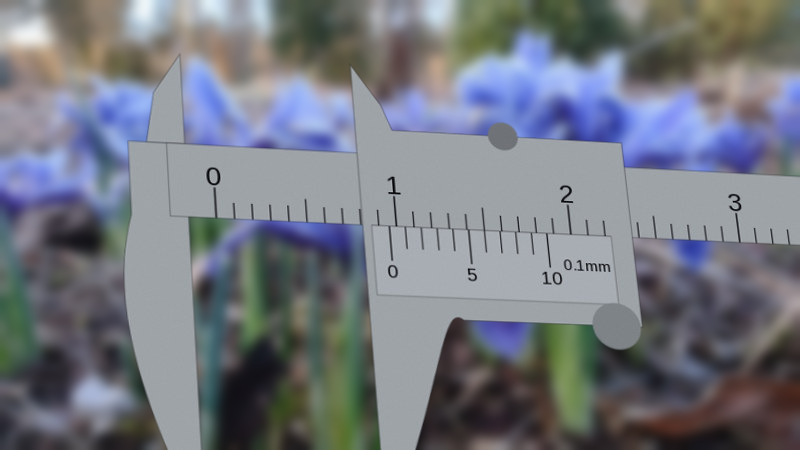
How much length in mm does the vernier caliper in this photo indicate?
9.6 mm
